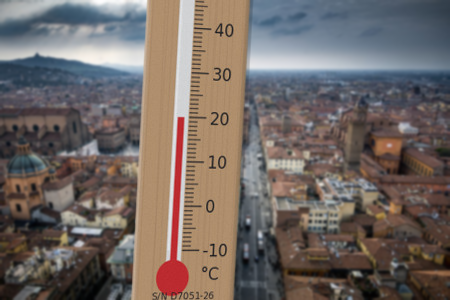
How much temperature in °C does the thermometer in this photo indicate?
20 °C
